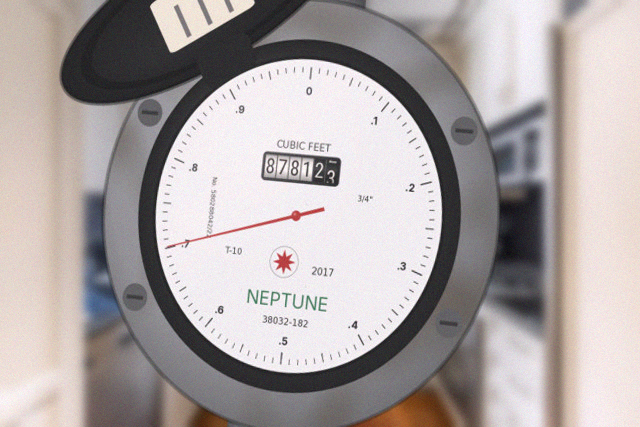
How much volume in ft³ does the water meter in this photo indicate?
878122.70 ft³
